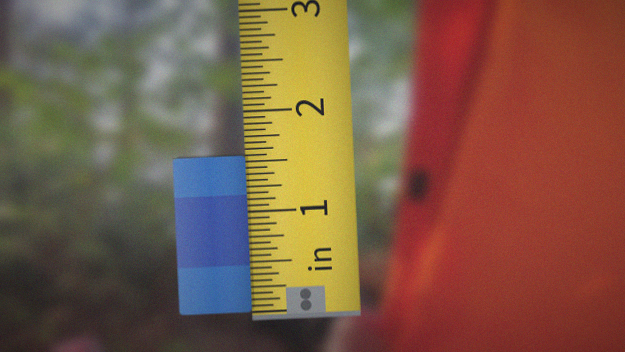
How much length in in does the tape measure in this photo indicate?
1.5625 in
